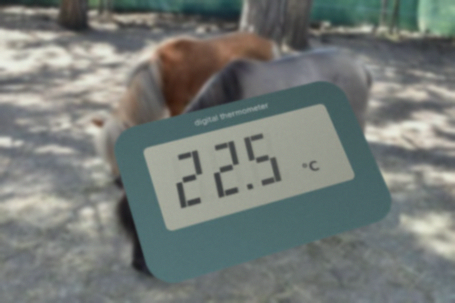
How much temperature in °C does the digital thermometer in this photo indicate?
22.5 °C
